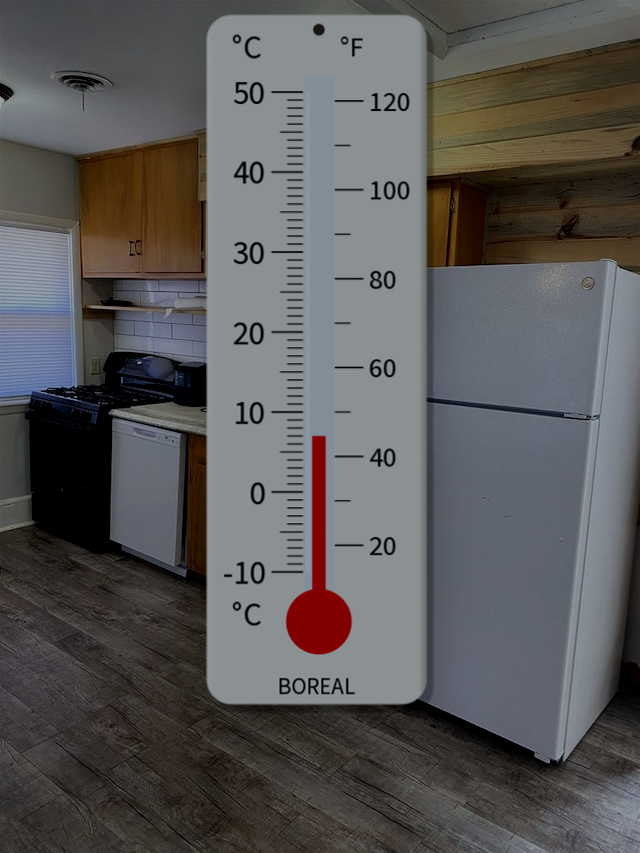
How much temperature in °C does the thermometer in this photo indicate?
7 °C
